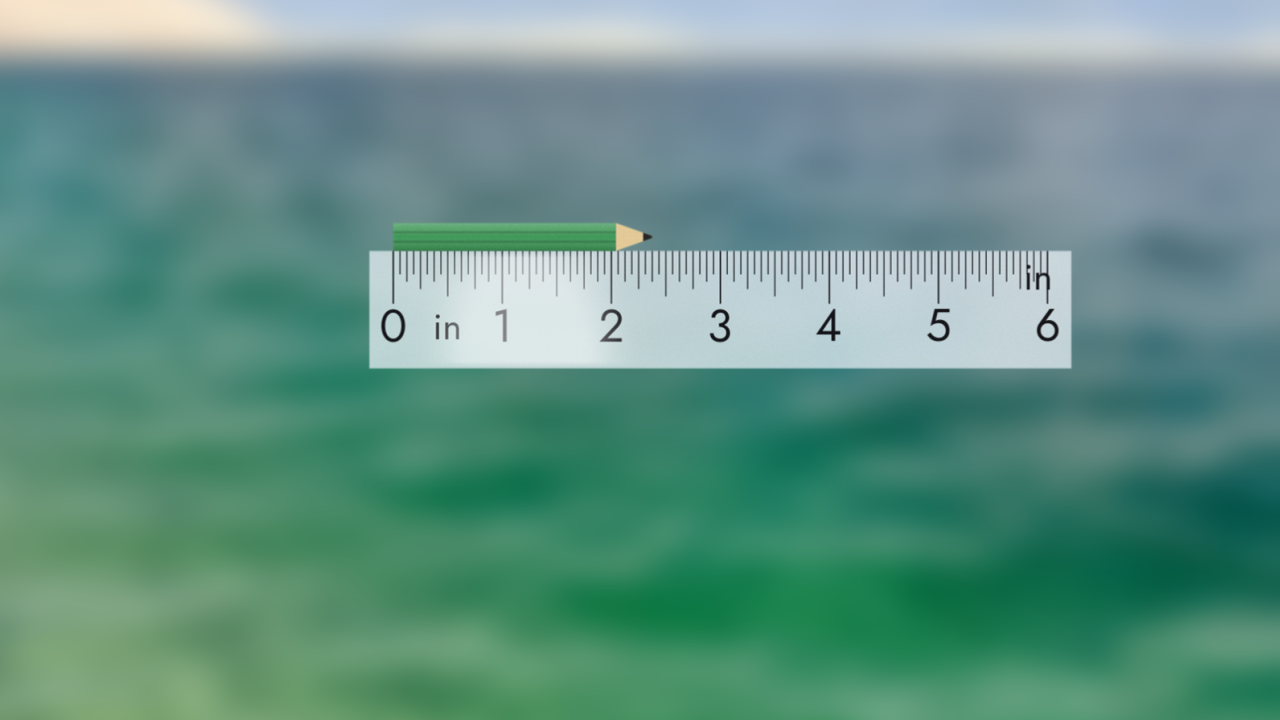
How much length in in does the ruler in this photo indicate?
2.375 in
